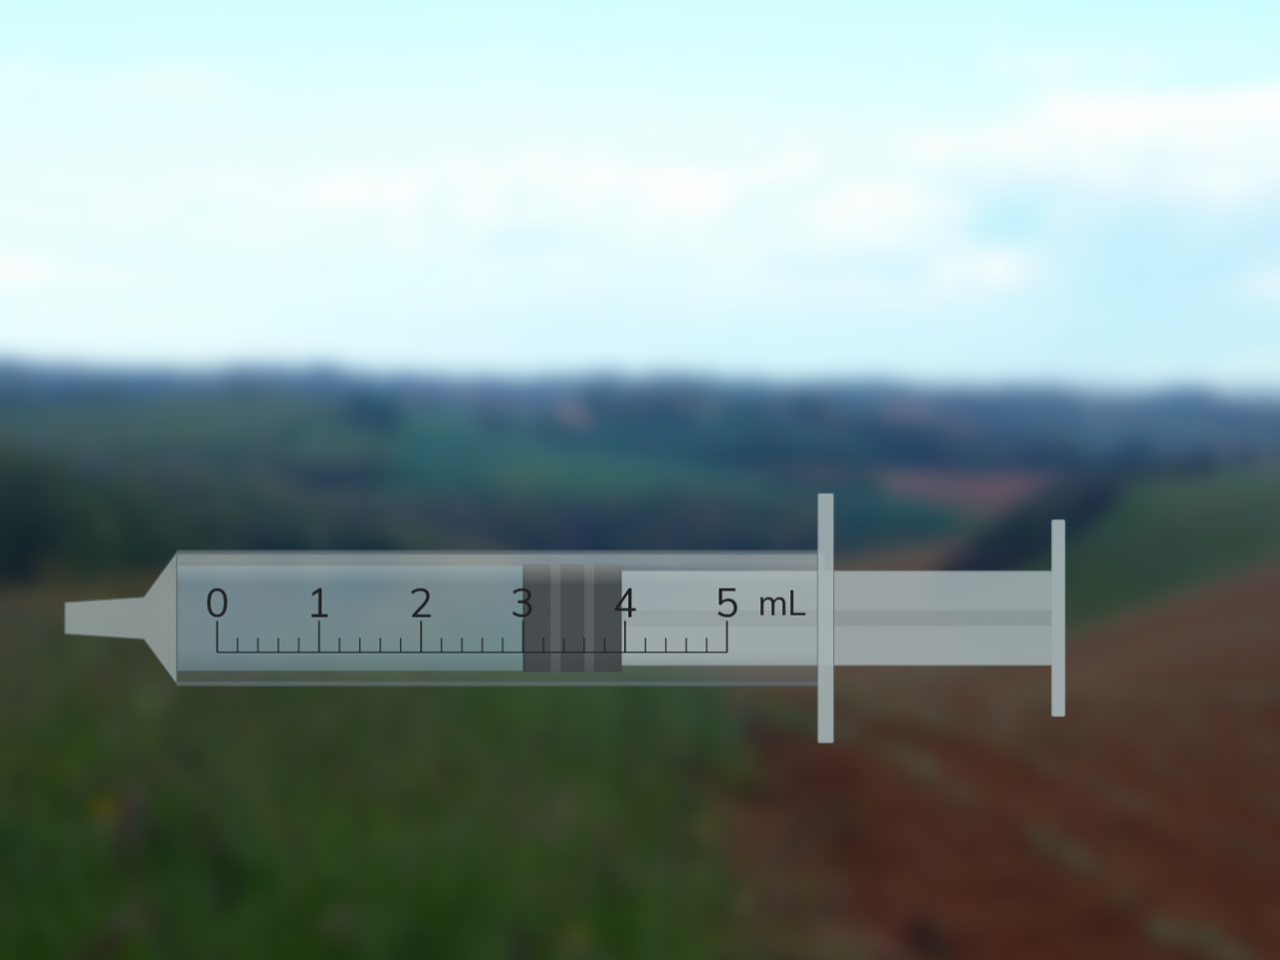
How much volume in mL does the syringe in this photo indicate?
3 mL
